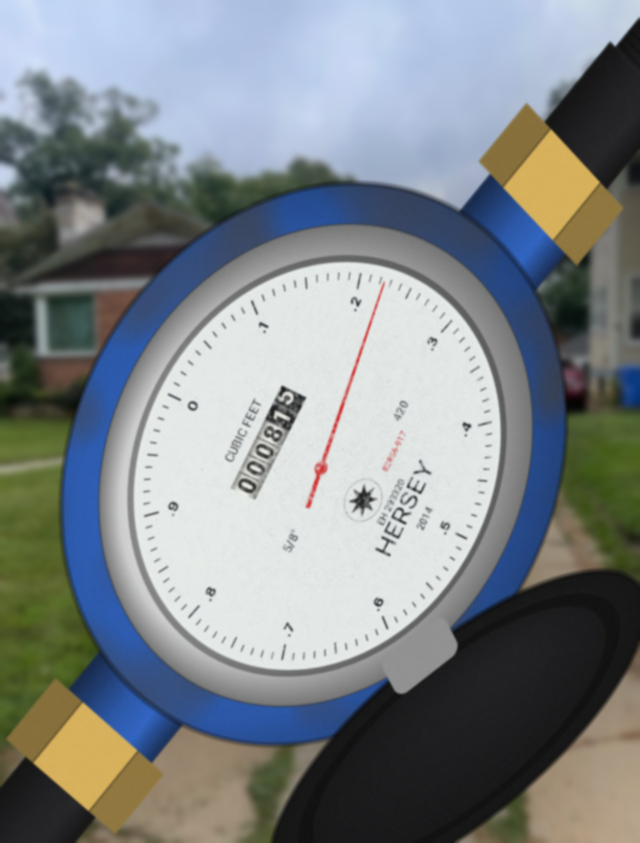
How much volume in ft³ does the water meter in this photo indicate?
815.22 ft³
